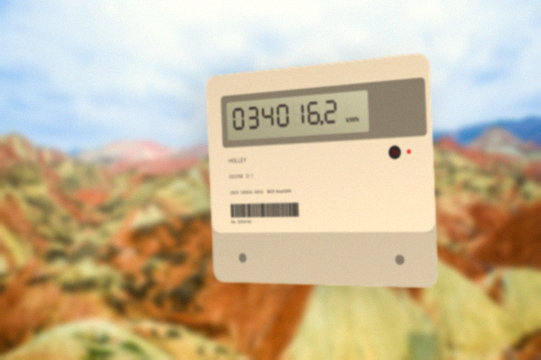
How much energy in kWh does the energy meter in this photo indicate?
34016.2 kWh
